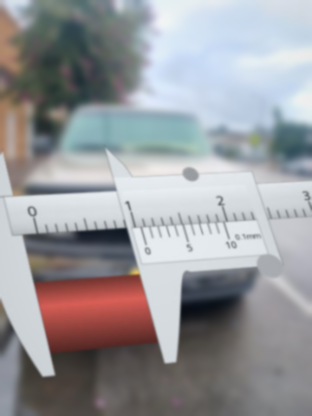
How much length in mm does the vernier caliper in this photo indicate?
10.6 mm
